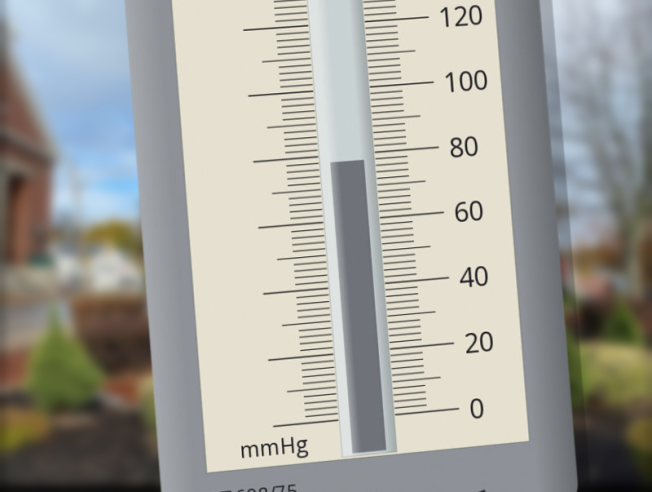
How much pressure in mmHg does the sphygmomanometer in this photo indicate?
78 mmHg
